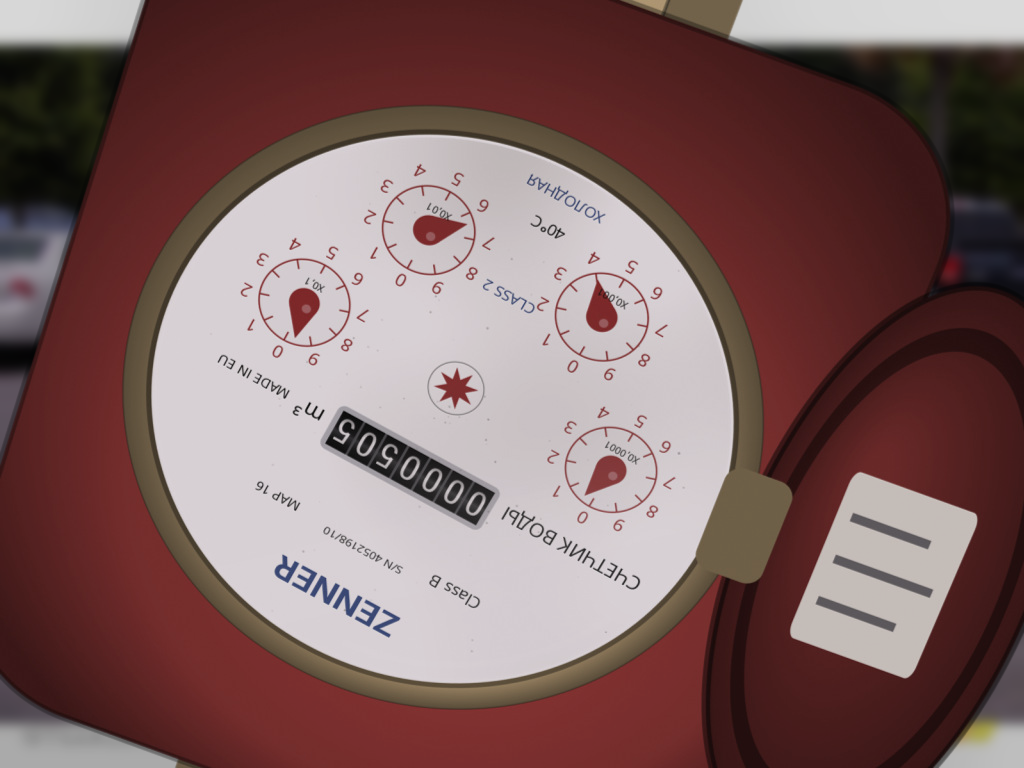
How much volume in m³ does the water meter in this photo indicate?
504.9640 m³
